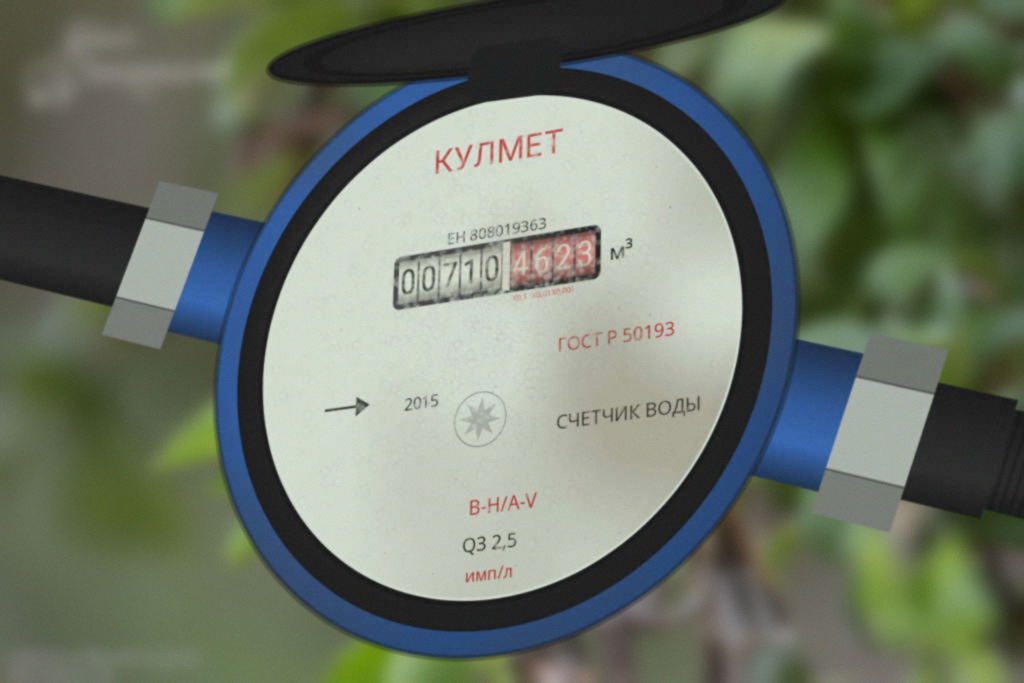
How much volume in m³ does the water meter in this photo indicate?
710.4623 m³
